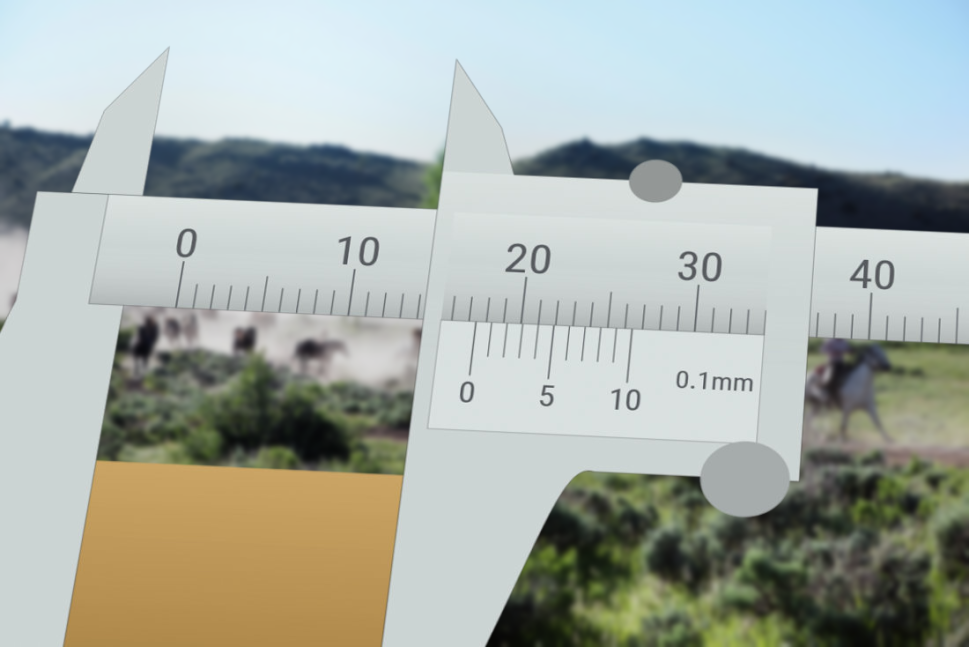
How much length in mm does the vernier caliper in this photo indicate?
17.4 mm
